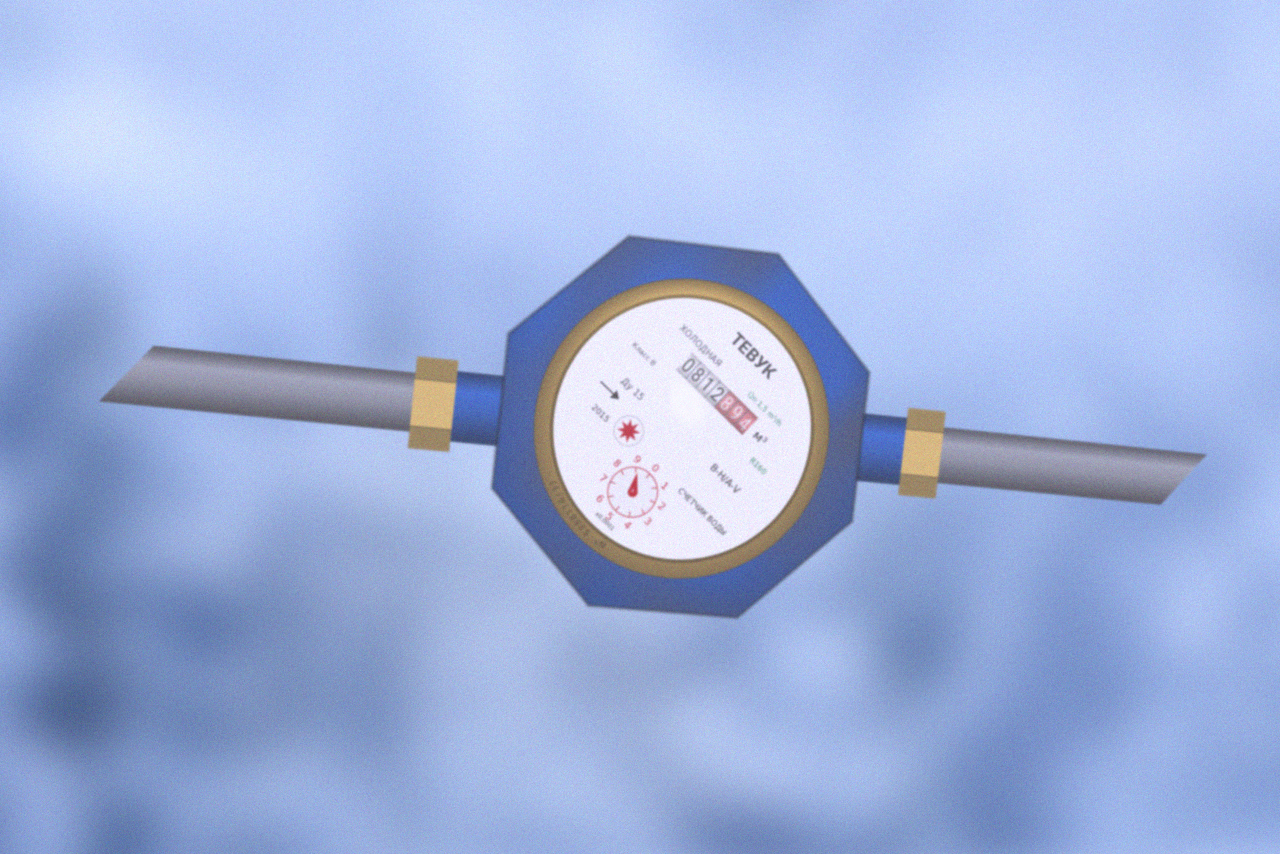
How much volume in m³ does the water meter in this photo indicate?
812.8939 m³
